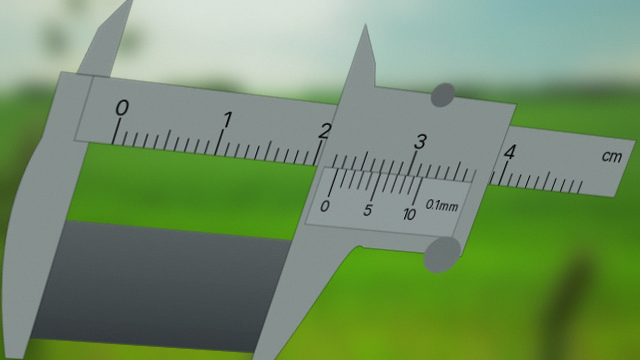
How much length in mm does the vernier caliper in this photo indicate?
22.6 mm
